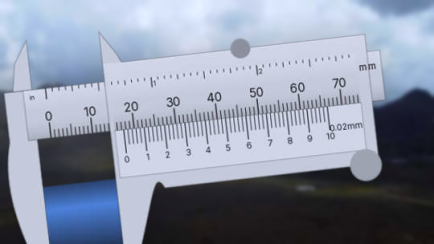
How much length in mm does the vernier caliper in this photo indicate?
17.5 mm
